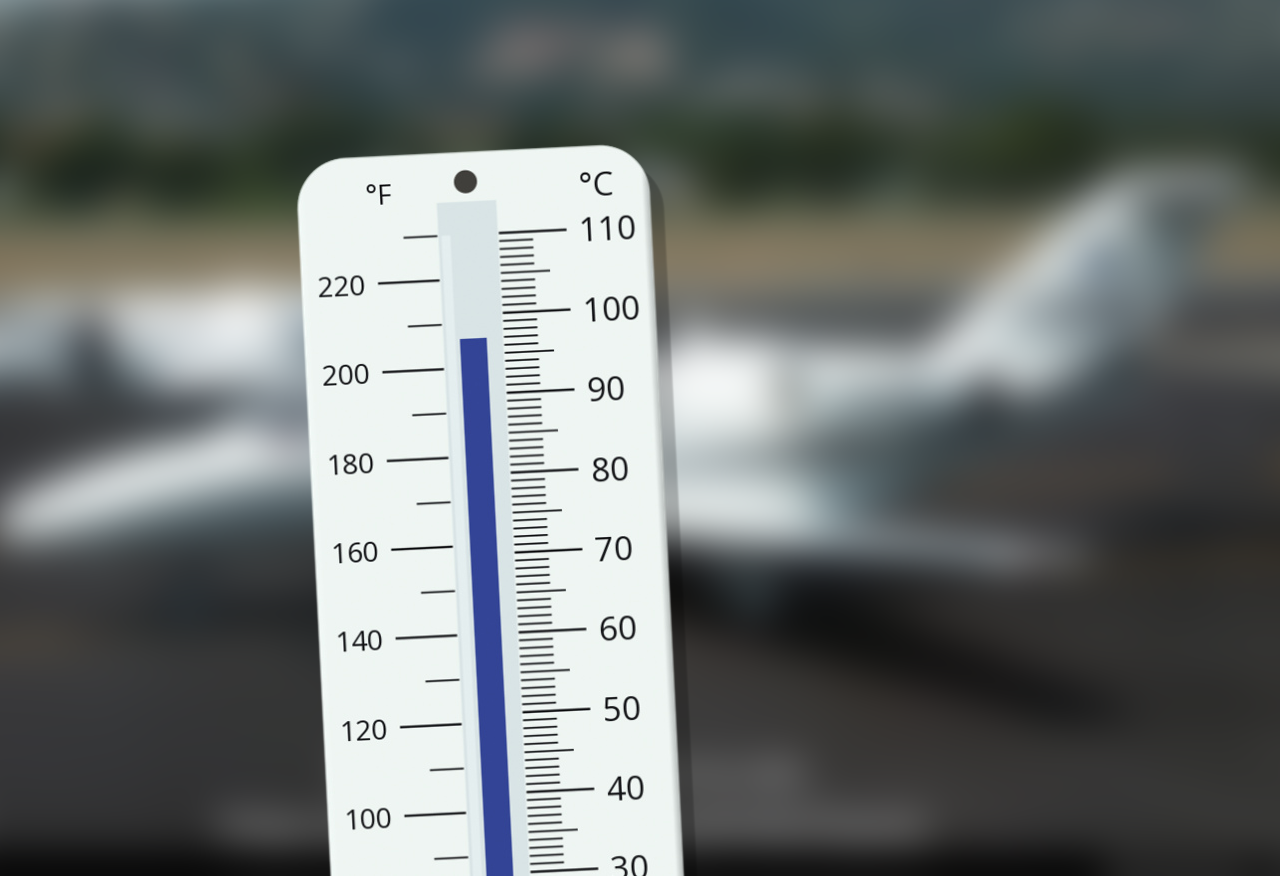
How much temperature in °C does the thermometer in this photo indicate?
97 °C
